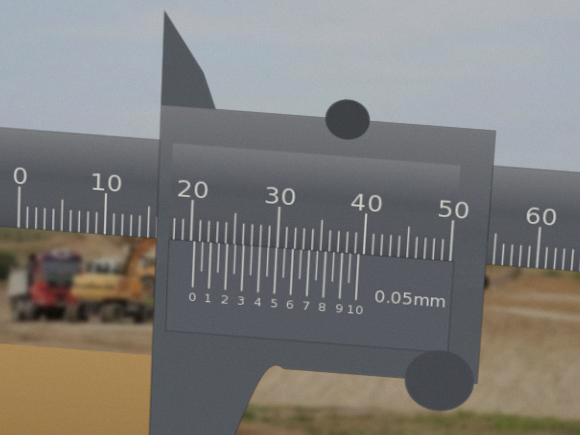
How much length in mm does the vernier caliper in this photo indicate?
20.4 mm
